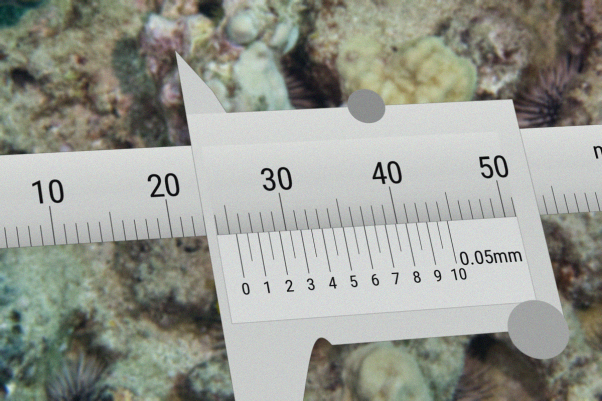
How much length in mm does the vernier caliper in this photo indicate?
25.6 mm
